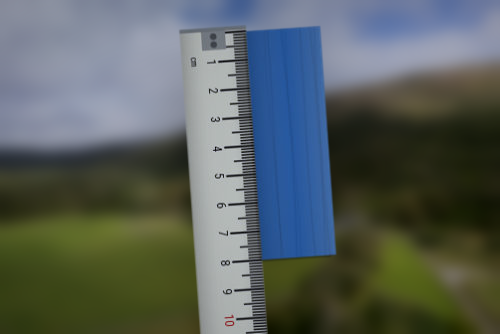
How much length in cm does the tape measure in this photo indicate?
8 cm
